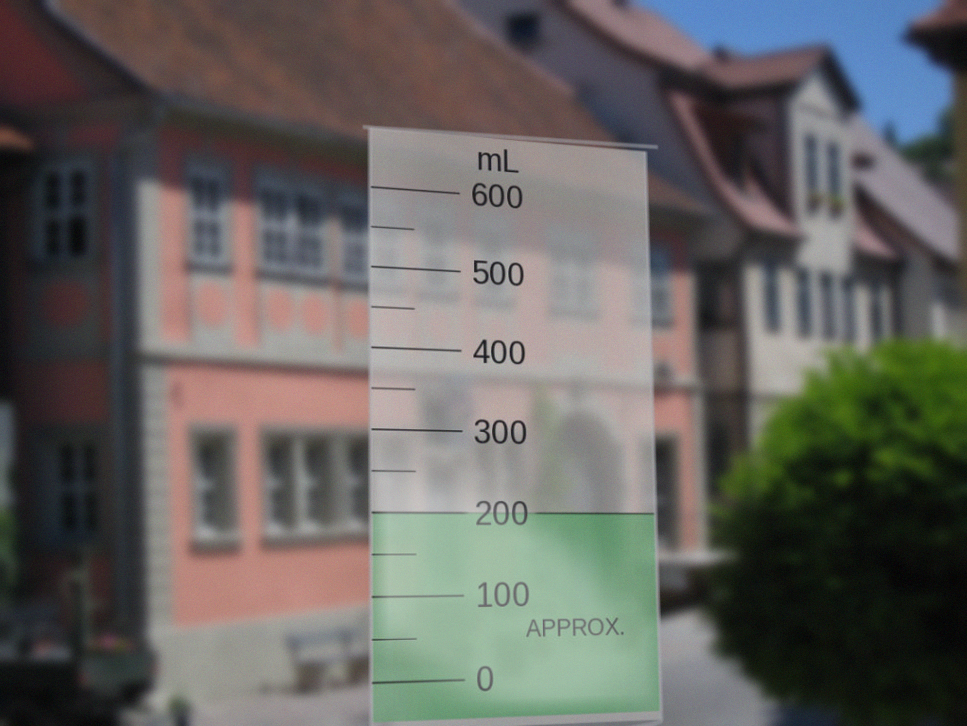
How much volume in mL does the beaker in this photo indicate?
200 mL
